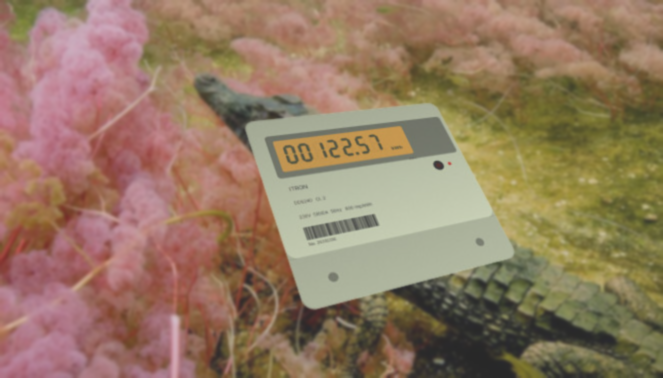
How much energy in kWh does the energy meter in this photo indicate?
122.57 kWh
